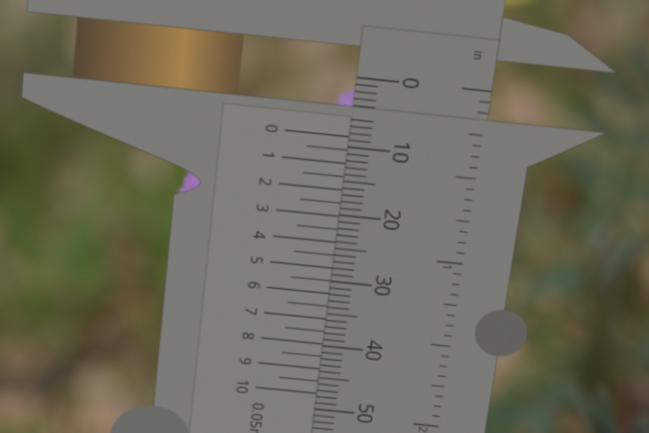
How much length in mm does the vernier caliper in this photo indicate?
8.5 mm
